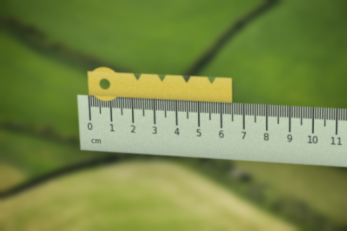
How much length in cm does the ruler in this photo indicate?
6.5 cm
